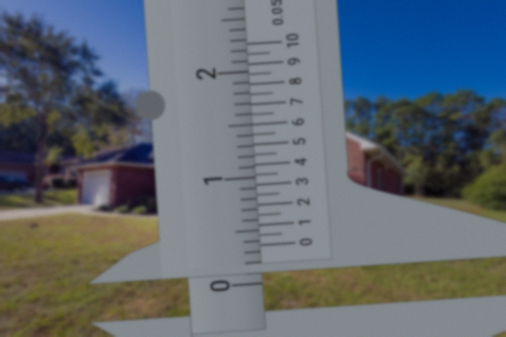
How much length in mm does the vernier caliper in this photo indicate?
3.6 mm
